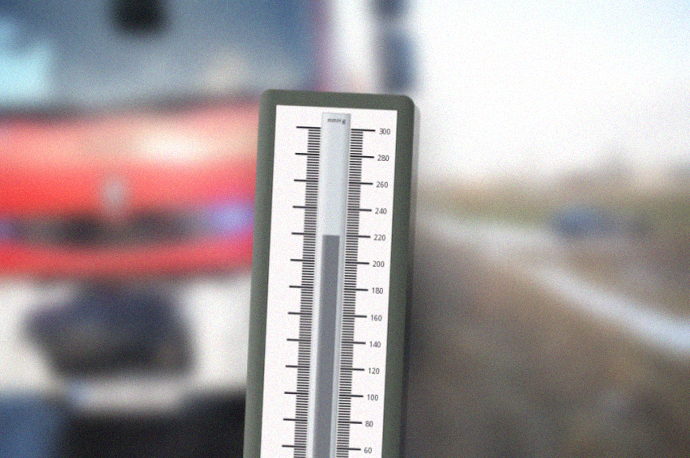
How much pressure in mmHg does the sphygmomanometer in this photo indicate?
220 mmHg
